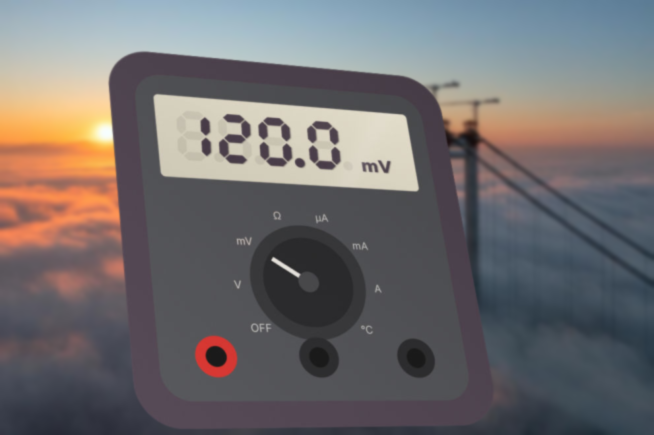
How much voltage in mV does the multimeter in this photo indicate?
120.0 mV
